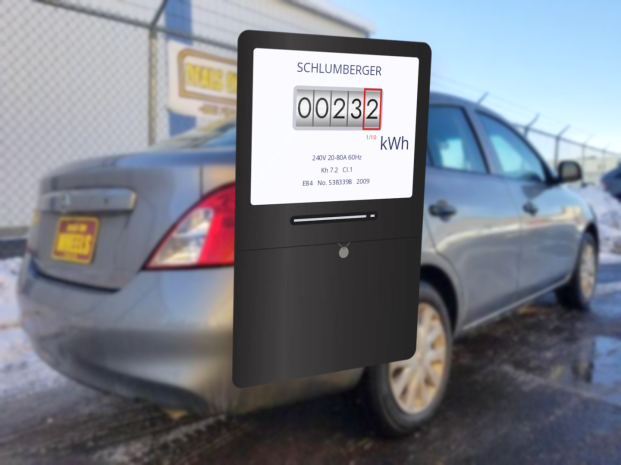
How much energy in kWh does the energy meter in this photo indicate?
23.2 kWh
